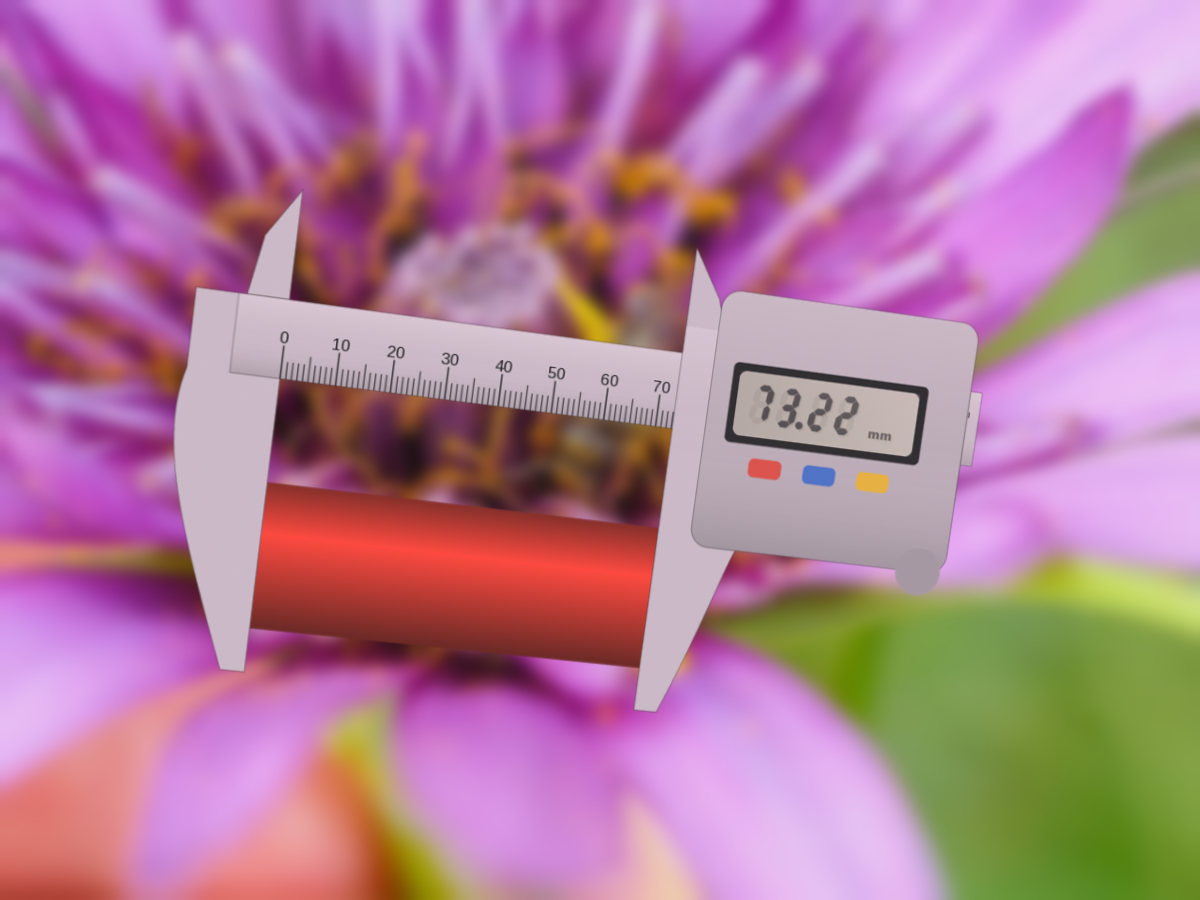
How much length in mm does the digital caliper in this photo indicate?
73.22 mm
